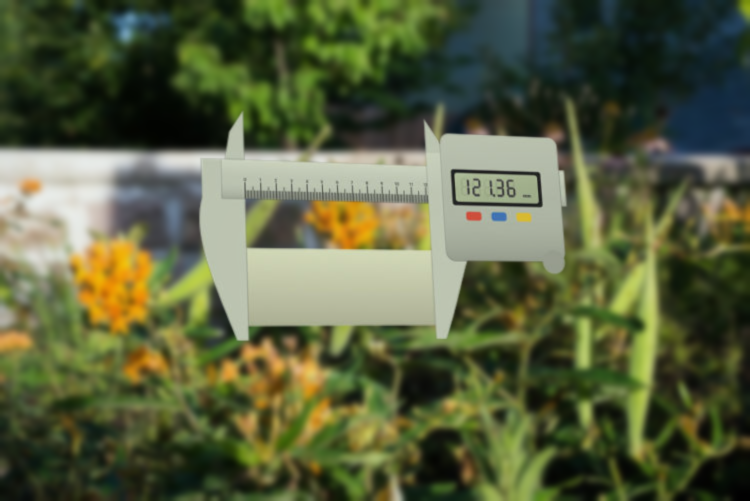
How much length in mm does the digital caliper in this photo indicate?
121.36 mm
